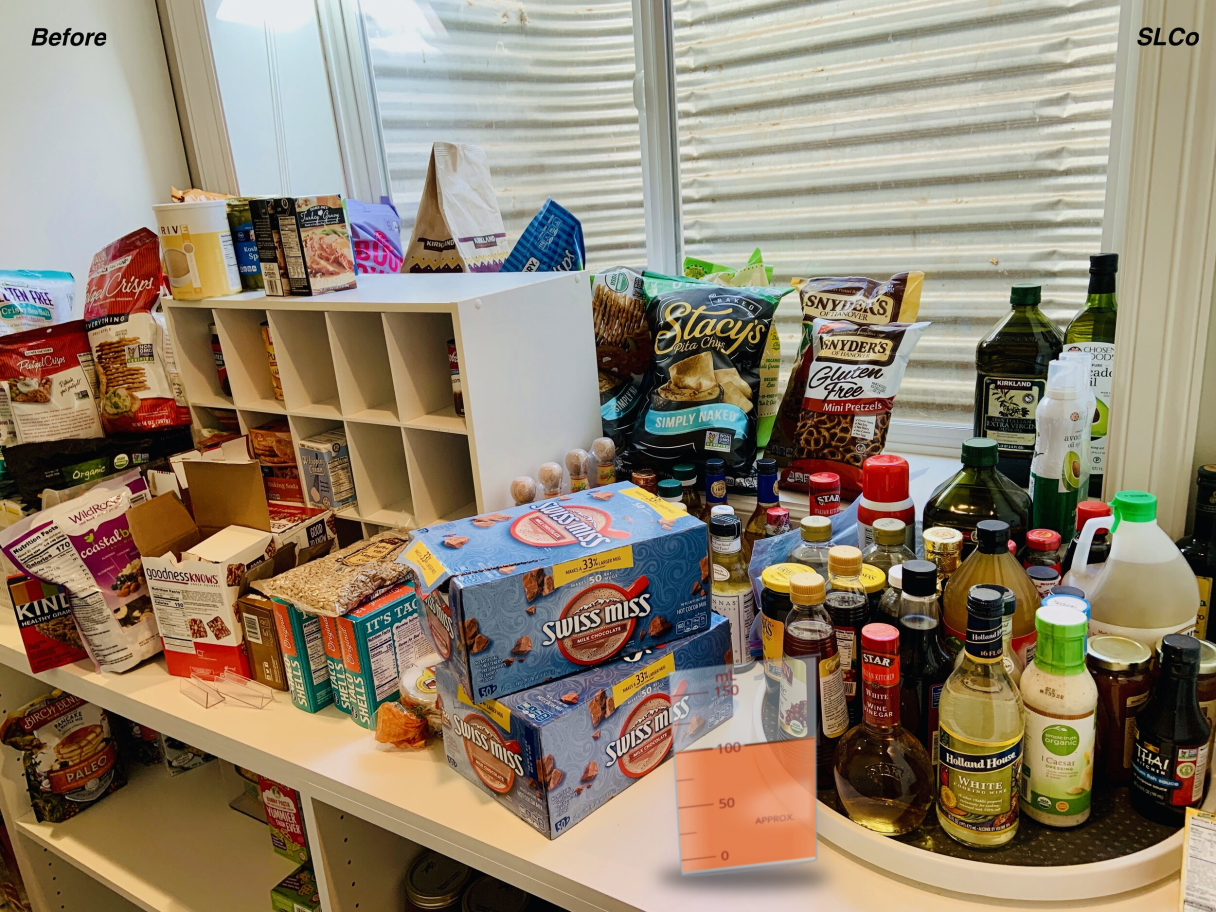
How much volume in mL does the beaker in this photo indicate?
100 mL
